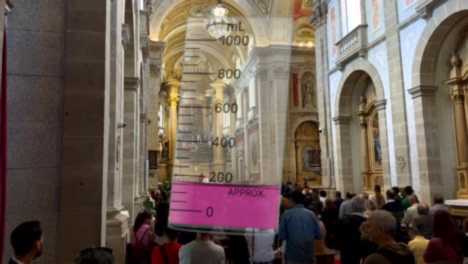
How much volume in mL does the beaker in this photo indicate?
150 mL
